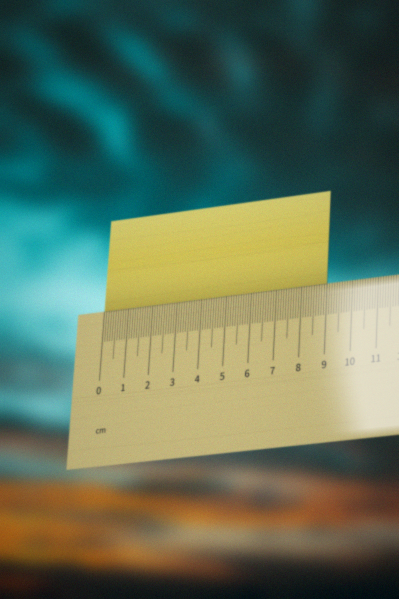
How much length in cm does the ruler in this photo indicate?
9 cm
